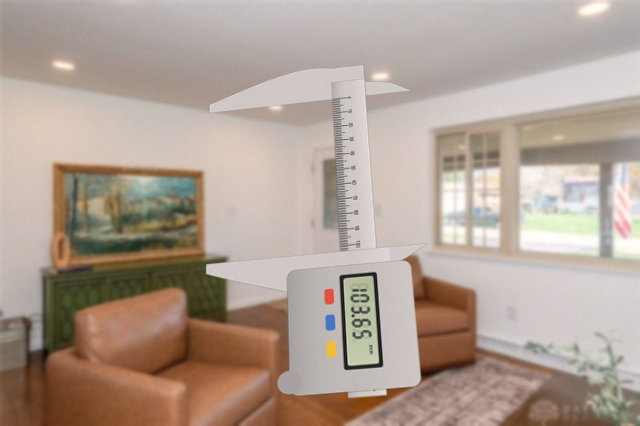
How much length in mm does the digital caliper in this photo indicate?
103.65 mm
